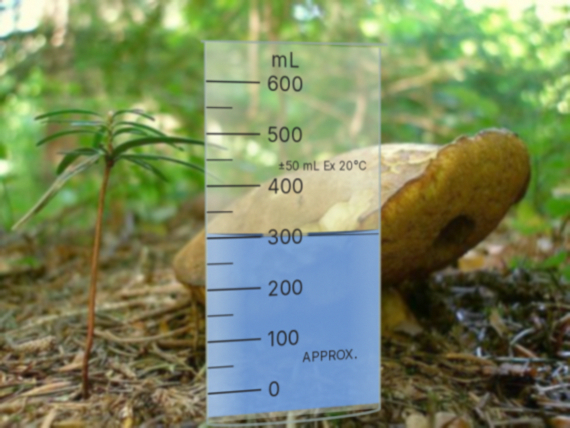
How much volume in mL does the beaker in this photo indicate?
300 mL
